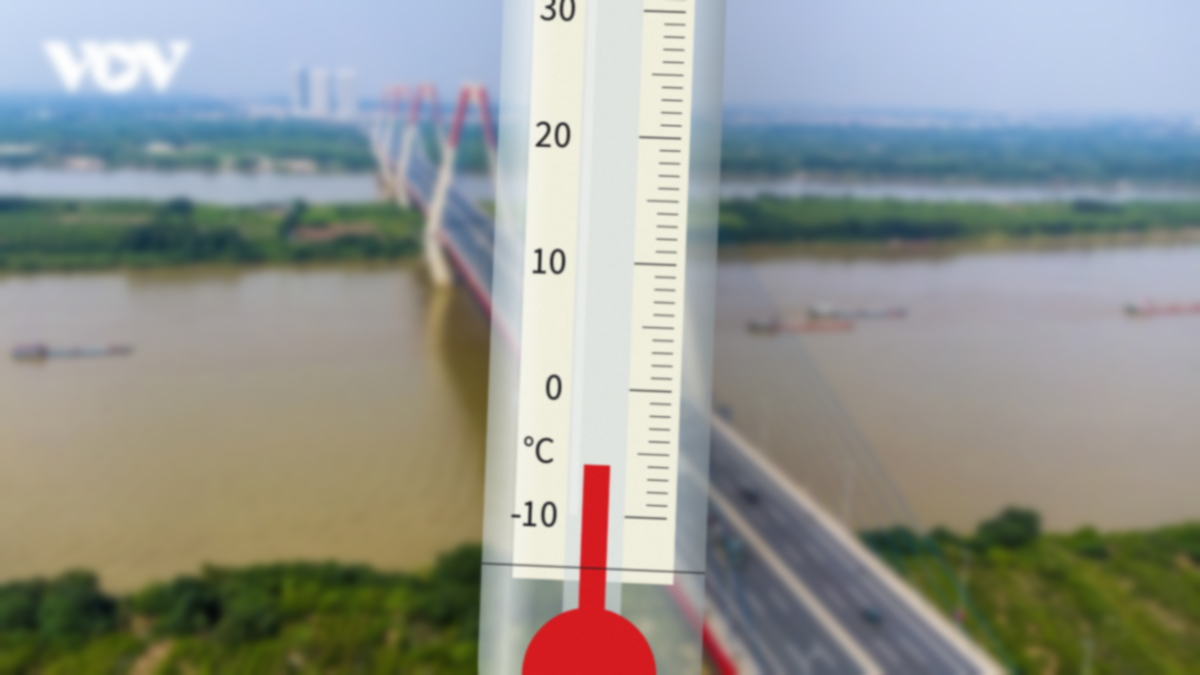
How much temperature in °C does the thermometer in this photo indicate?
-6 °C
